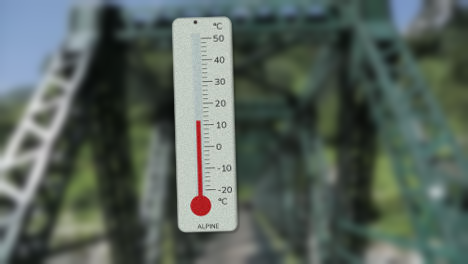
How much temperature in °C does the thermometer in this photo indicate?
12 °C
